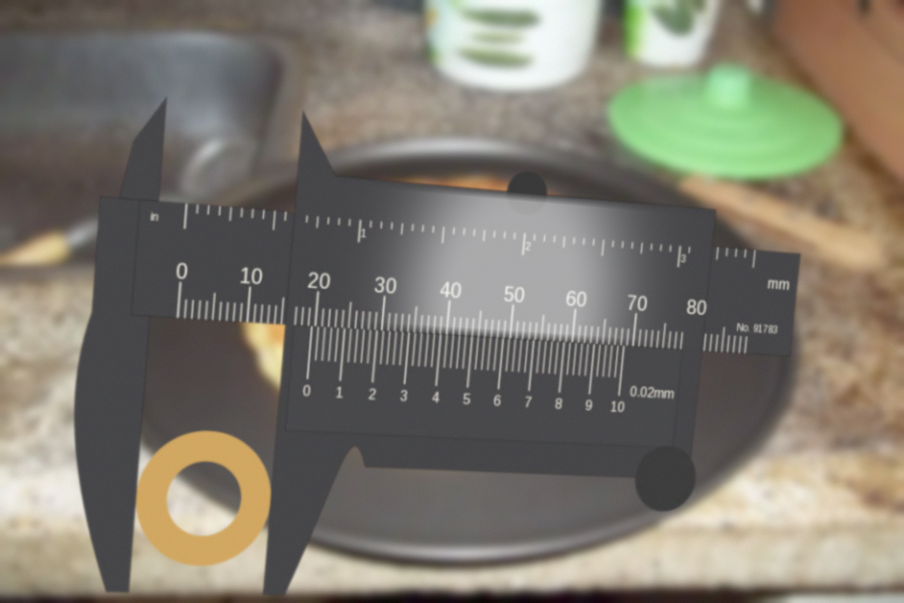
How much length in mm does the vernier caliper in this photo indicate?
19.5 mm
